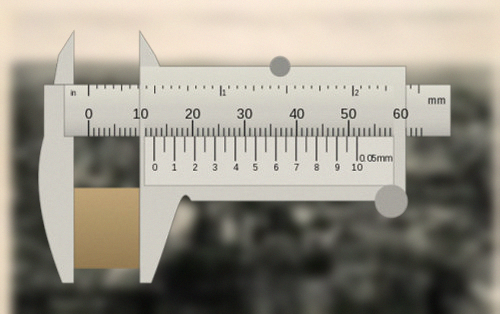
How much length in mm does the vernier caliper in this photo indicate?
12.6 mm
